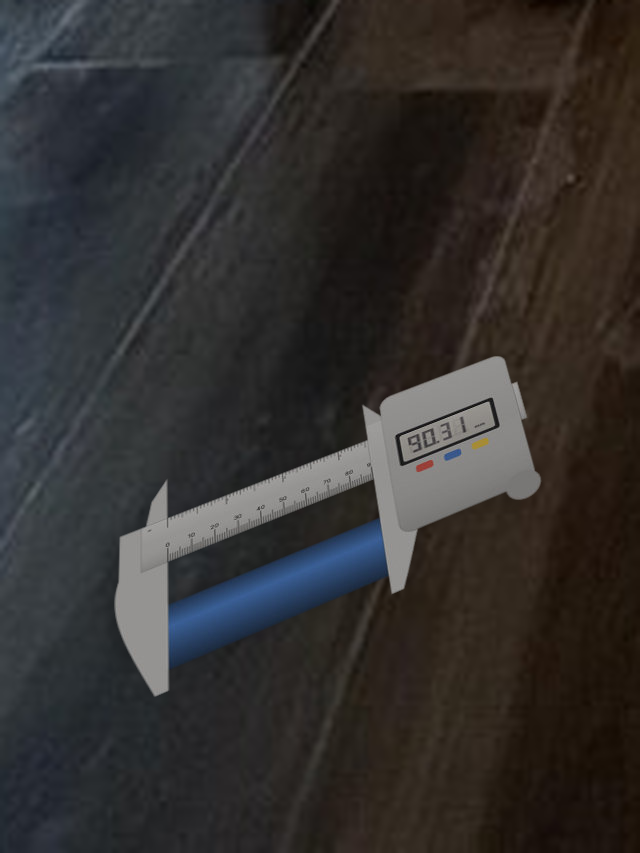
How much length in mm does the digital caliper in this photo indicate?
90.31 mm
